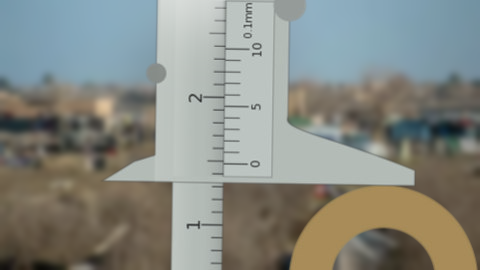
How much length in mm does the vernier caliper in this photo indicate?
14.8 mm
